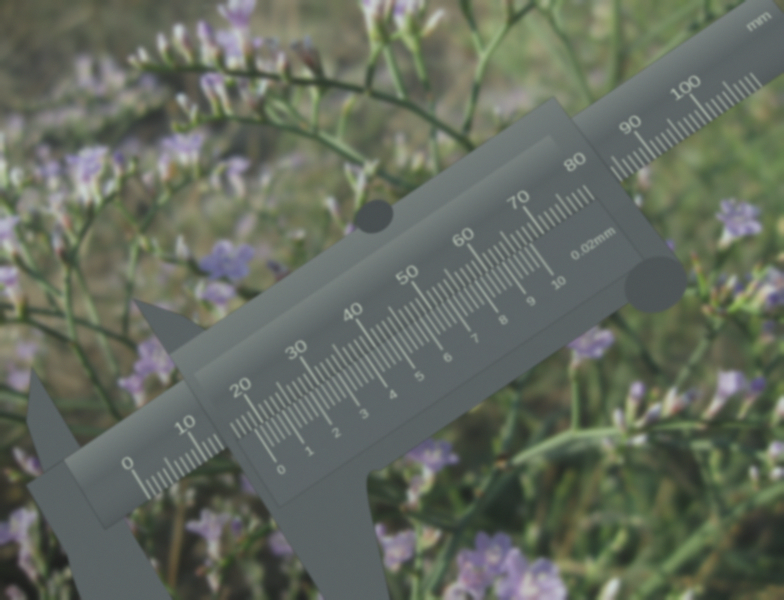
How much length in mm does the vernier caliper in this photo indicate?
18.5 mm
